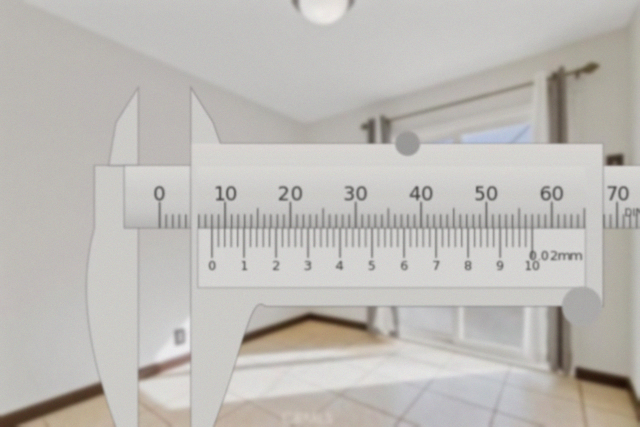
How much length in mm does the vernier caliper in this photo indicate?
8.0 mm
